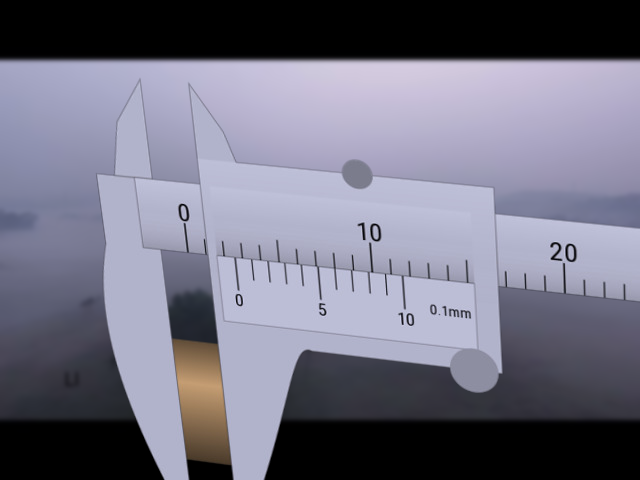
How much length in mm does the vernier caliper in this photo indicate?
2.6 mm
